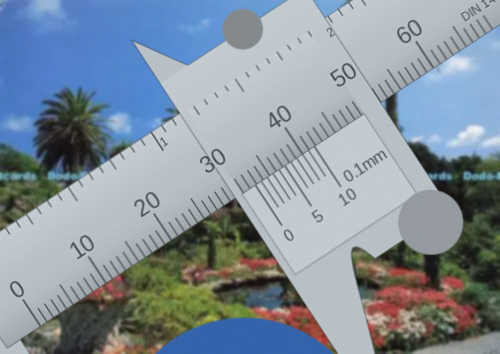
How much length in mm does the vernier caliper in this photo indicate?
32.8 mm
